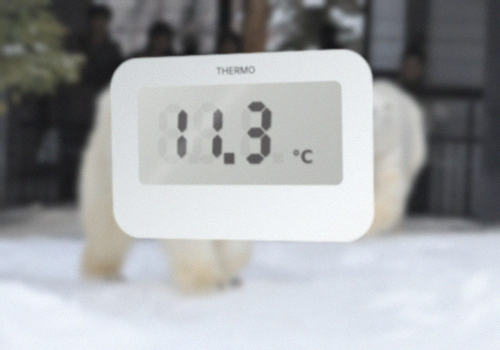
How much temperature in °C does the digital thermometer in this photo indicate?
11.3 °C
